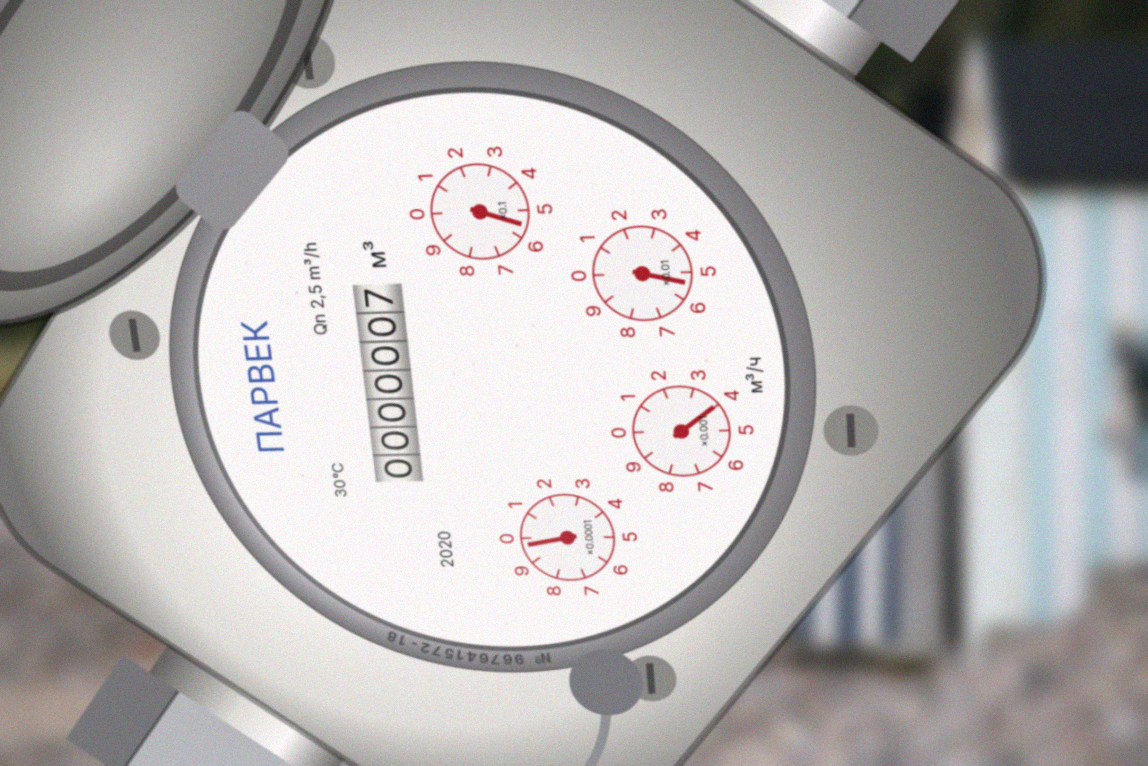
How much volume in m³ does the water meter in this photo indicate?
7.5539 m³
